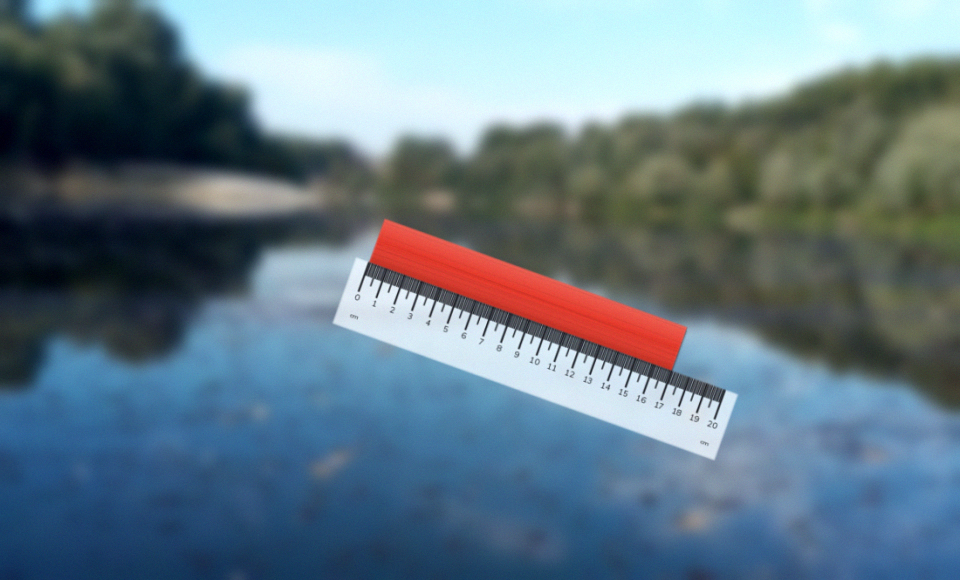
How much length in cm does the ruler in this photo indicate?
17 cm
